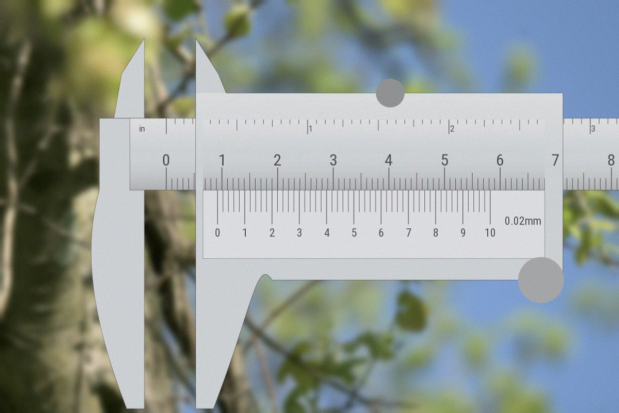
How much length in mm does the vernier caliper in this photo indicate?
9.2 mm
